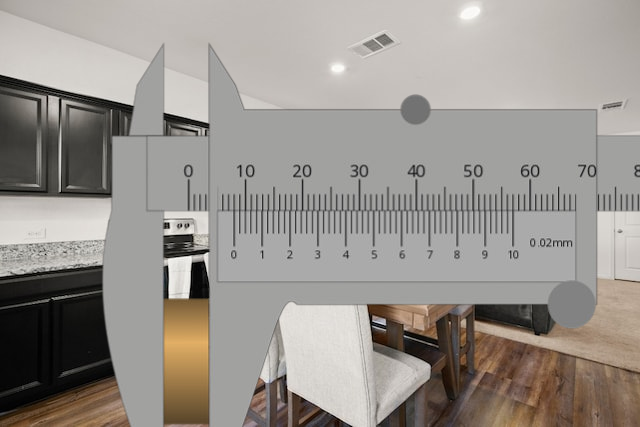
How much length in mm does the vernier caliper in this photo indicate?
8.0 mm
